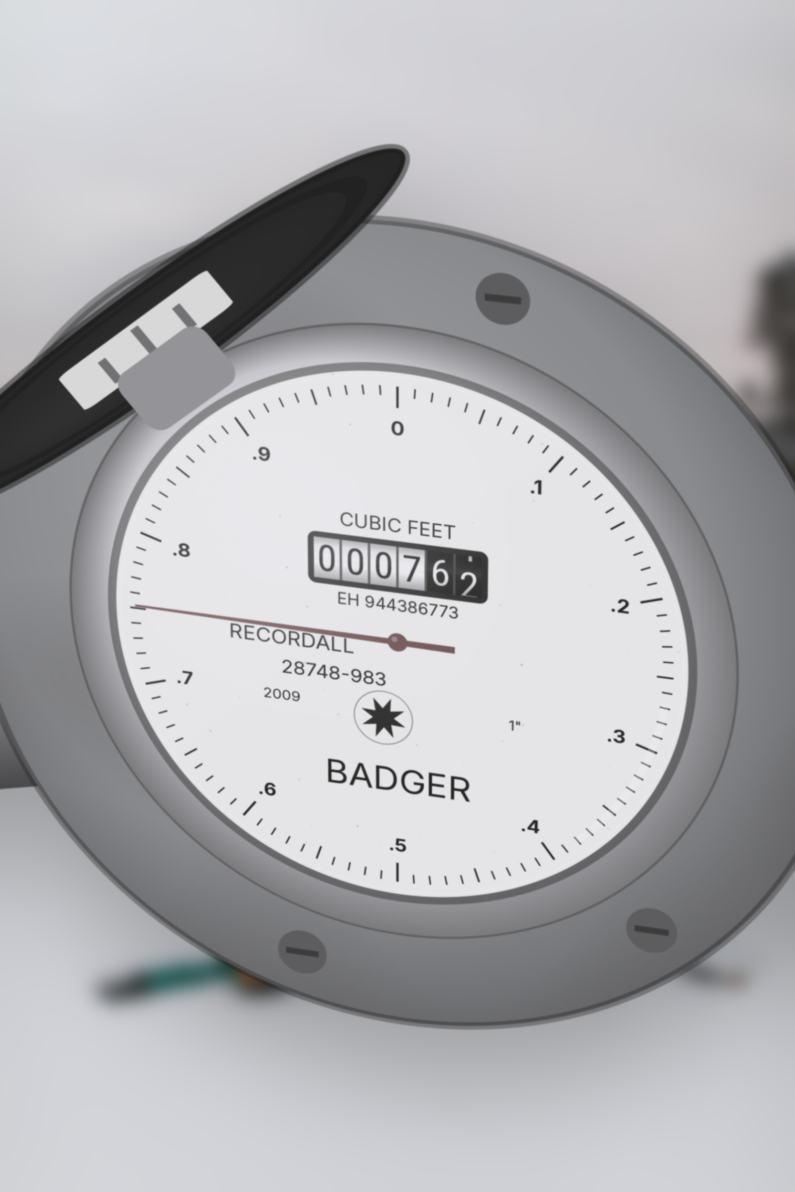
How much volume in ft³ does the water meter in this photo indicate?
761.75 ft³
